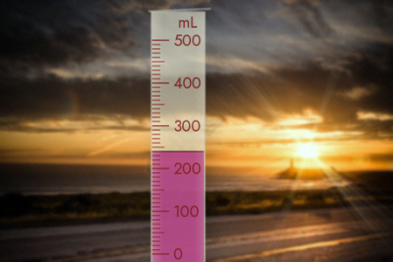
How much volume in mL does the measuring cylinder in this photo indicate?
240 mL
